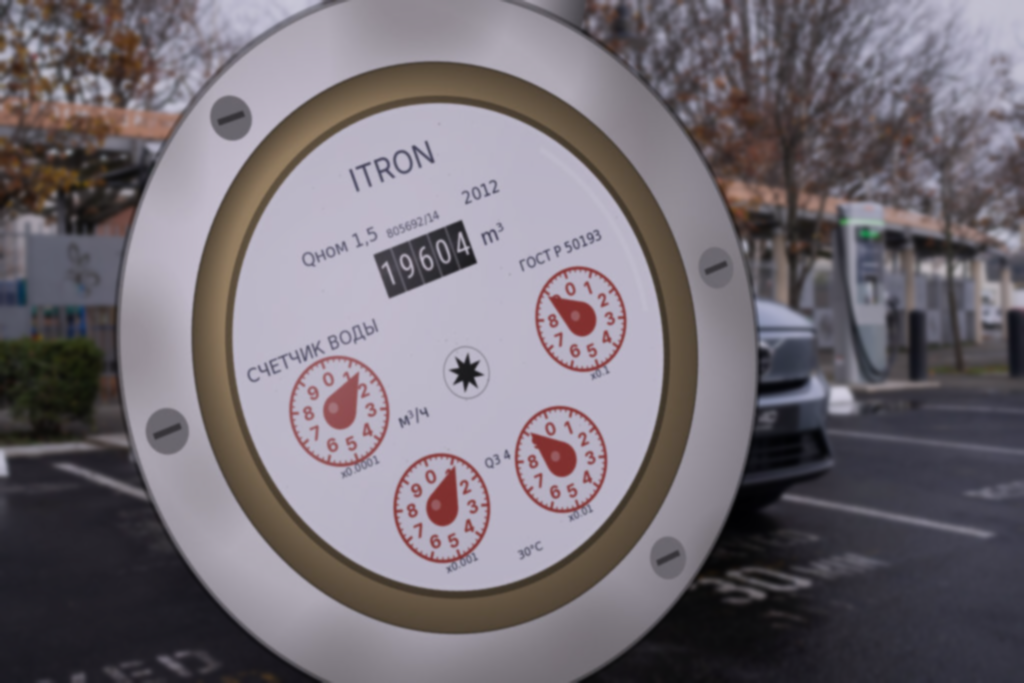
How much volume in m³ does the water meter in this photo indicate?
19604.8911 m³
